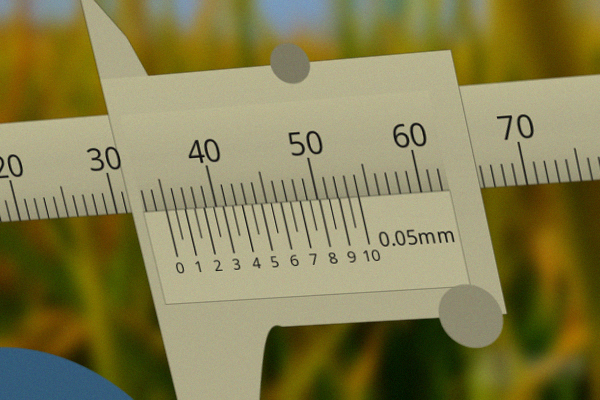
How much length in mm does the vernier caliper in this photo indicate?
35.0 mm
